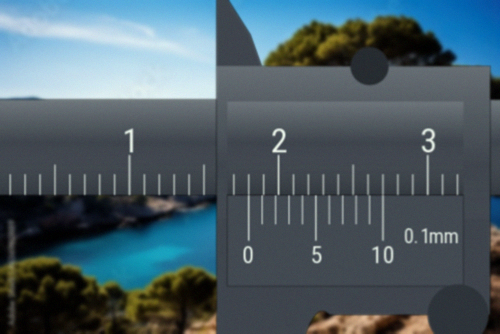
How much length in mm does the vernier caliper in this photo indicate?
18.0 mm
